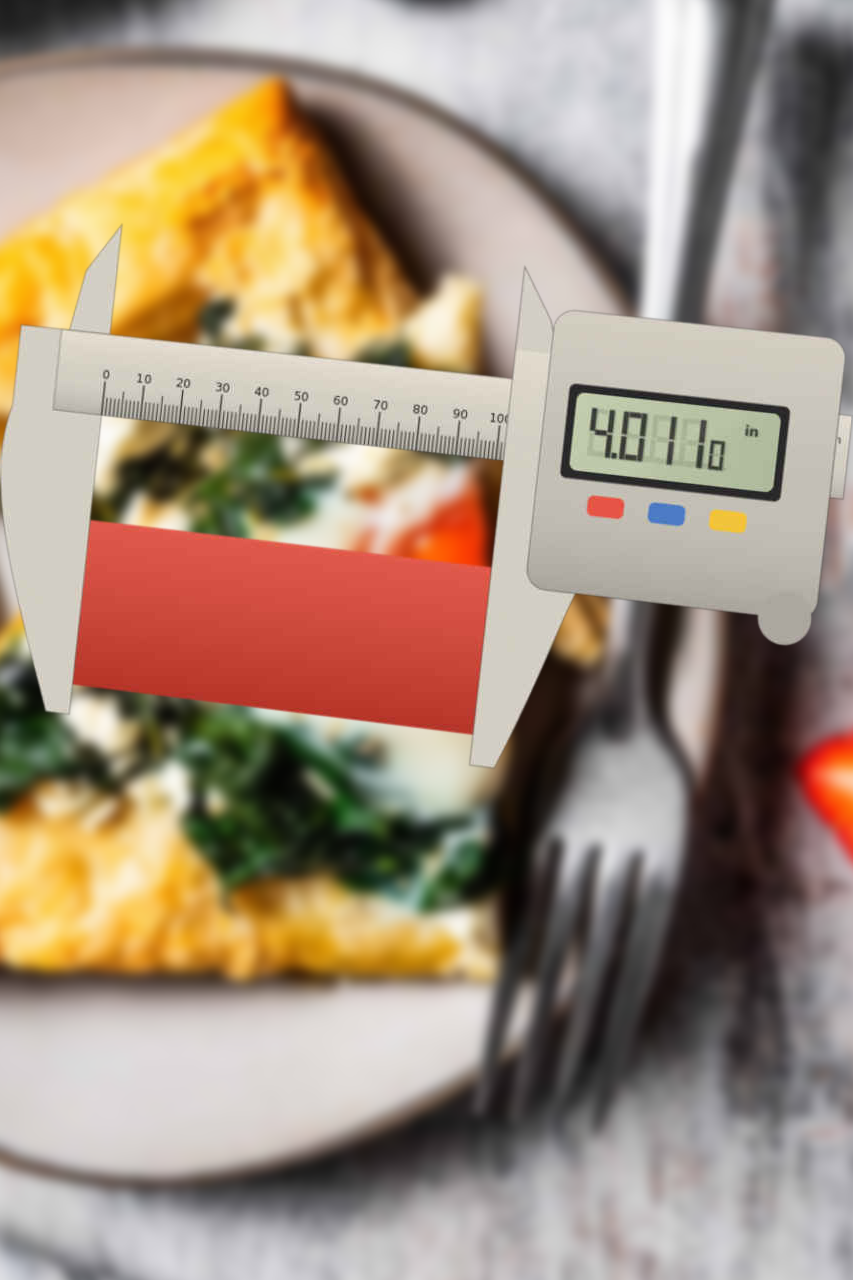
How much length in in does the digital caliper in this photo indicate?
4.0110 in
